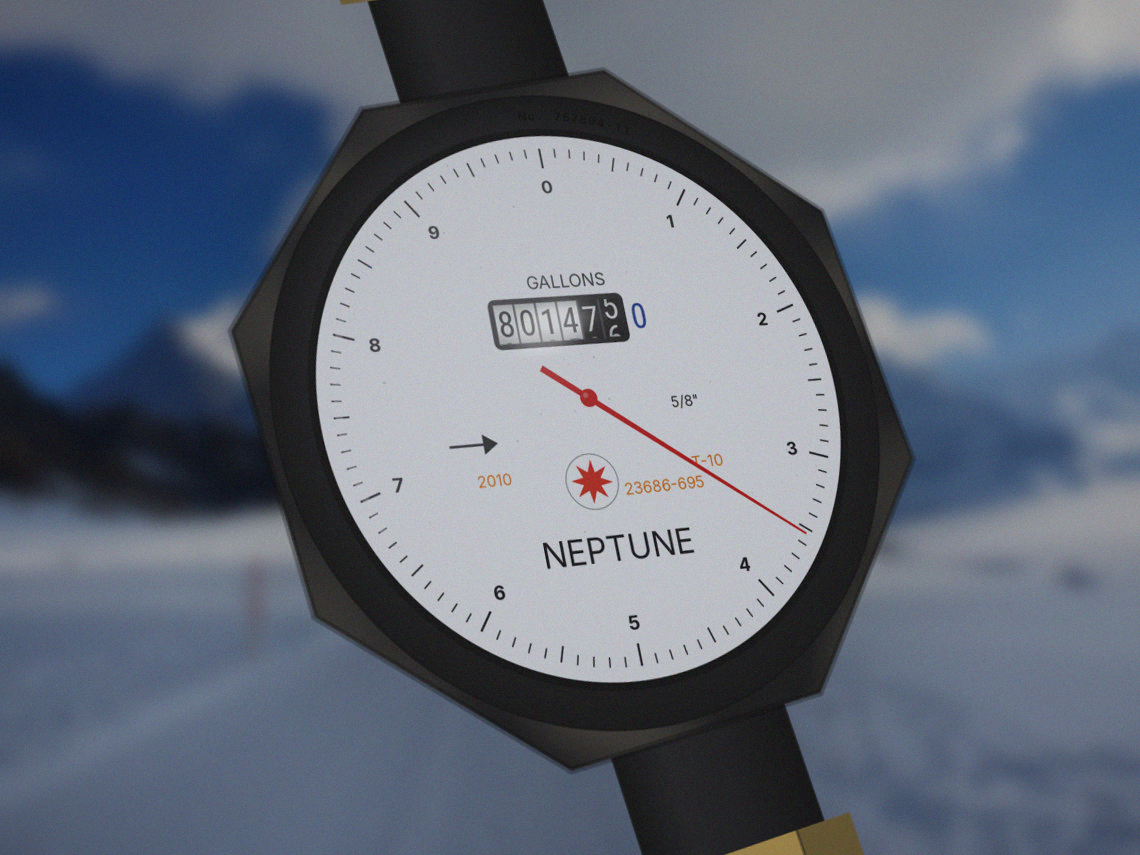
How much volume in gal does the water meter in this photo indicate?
8014753.5 gal
